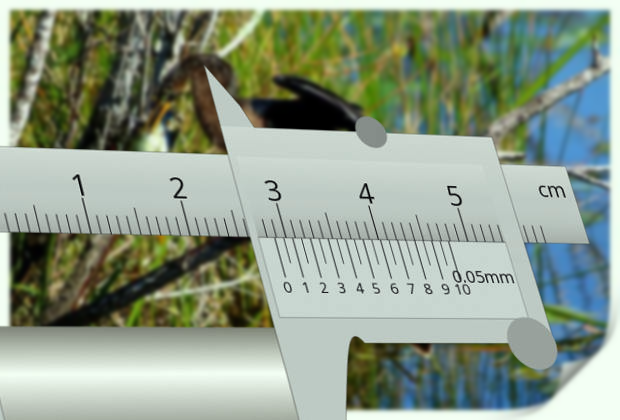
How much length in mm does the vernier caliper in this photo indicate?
28.8 mm
